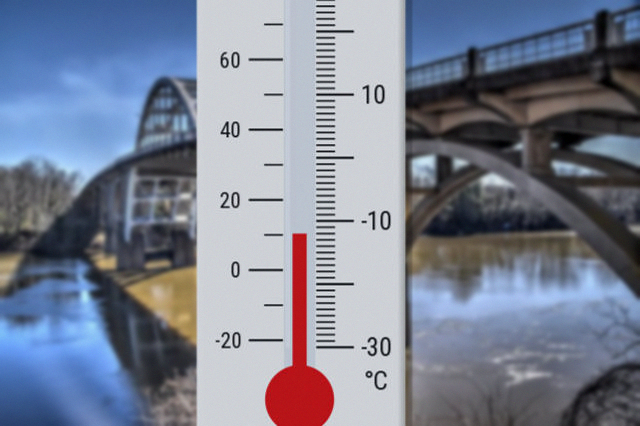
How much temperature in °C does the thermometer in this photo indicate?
-12 °C
